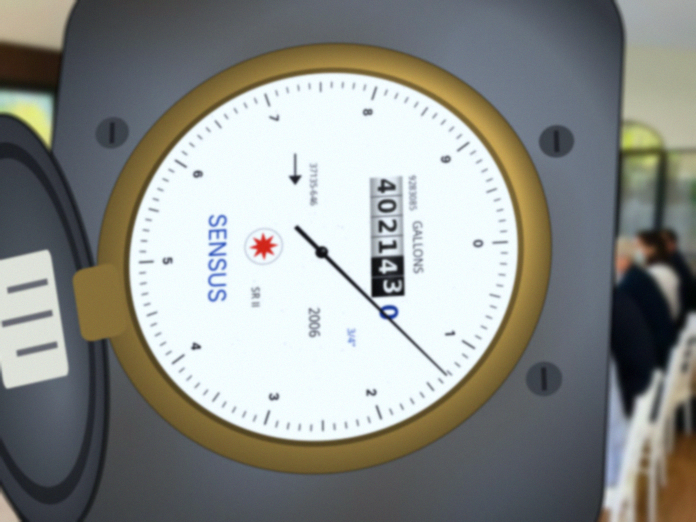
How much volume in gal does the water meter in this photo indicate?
4021431.3 gal
